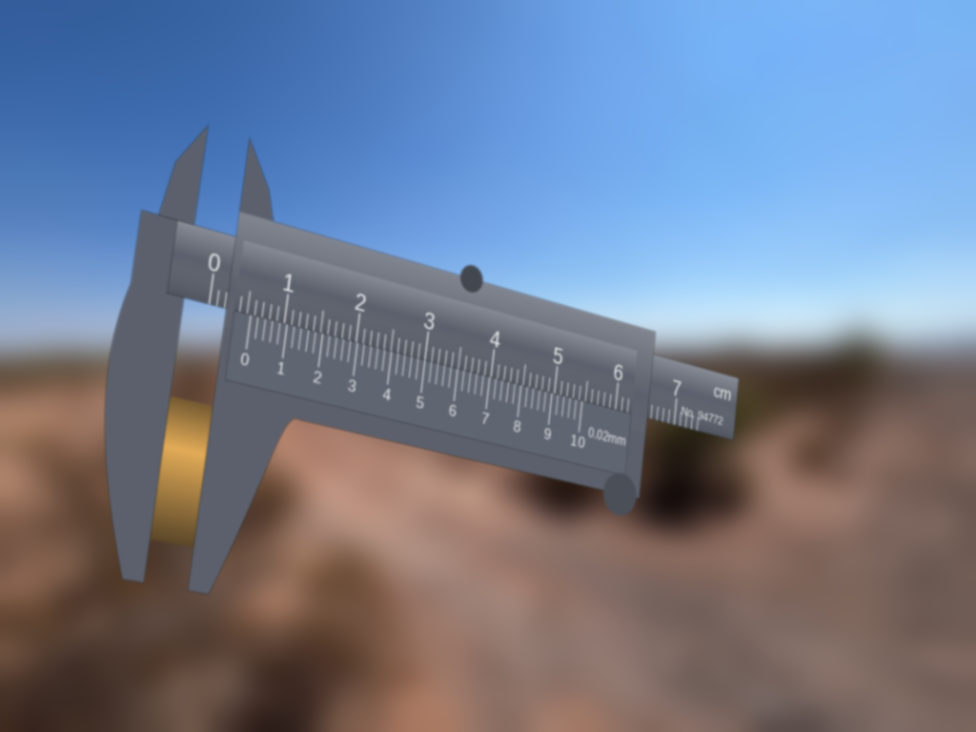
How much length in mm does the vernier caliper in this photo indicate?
5.5 mm
